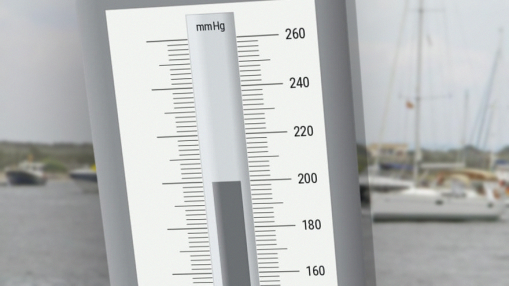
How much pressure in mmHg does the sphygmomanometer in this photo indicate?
200 mmHg
